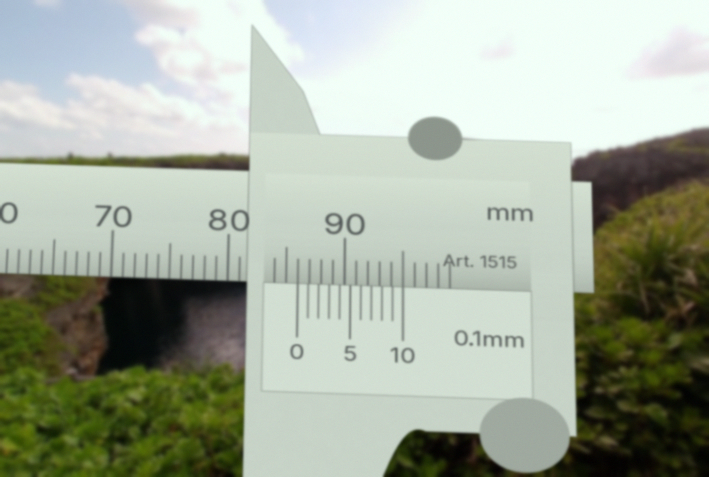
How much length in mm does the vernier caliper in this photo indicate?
86.0 mm
